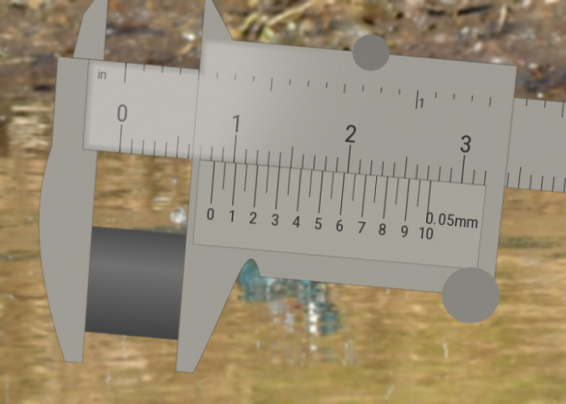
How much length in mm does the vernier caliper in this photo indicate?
8.3 mm
